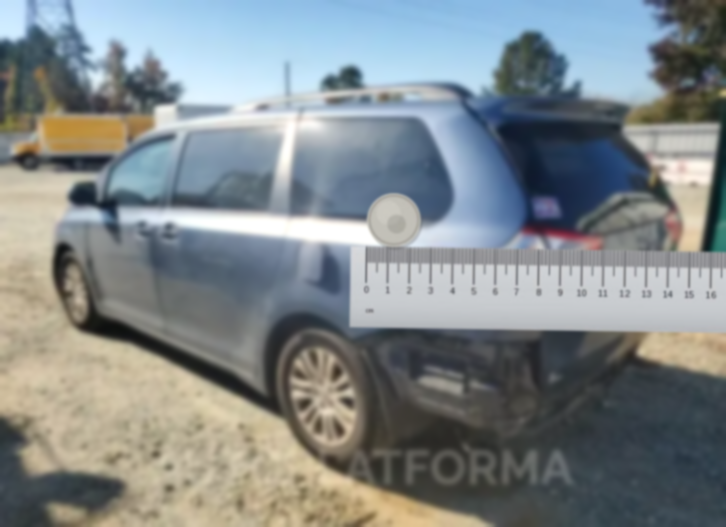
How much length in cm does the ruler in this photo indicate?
2.5 cm
